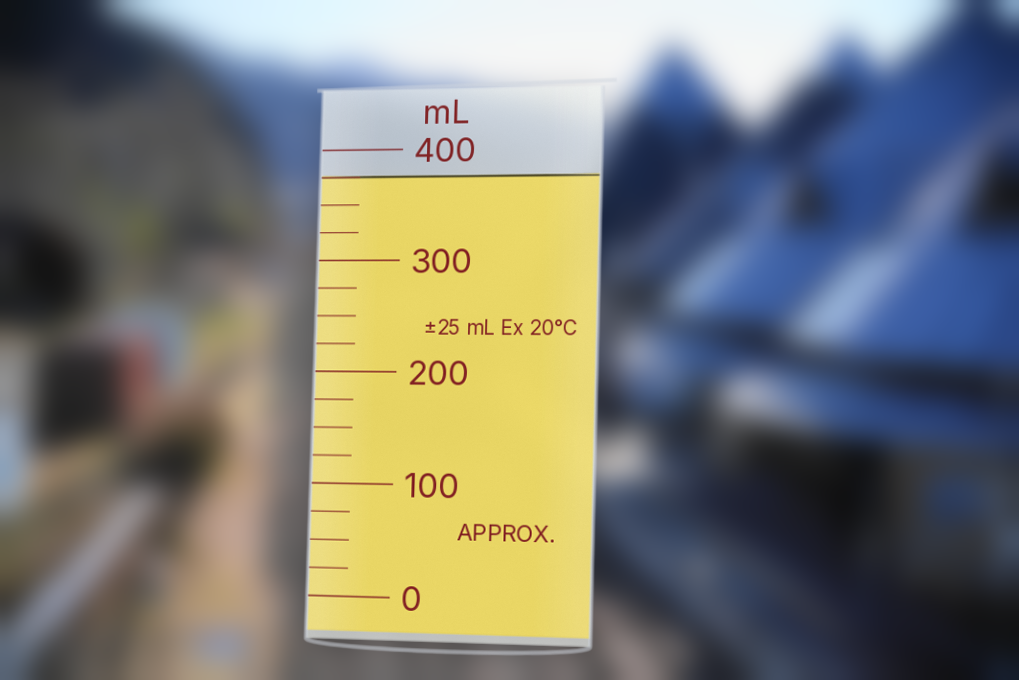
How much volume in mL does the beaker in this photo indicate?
375 mL
